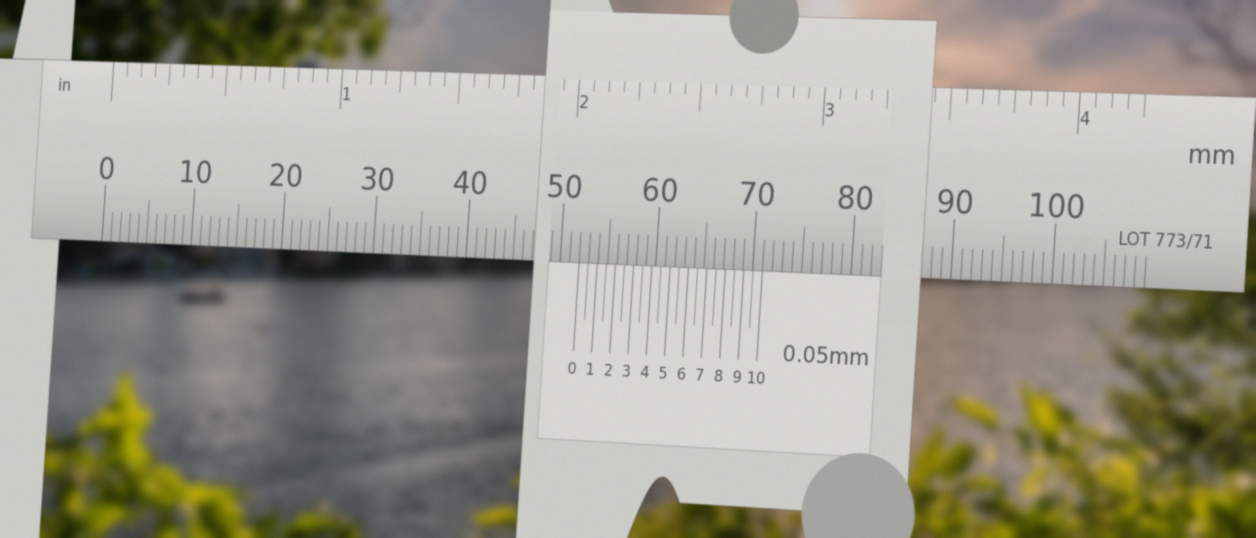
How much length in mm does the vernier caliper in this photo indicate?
52.0 mm
